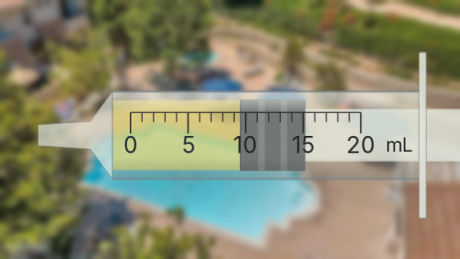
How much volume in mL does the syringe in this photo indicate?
9.5 mL
